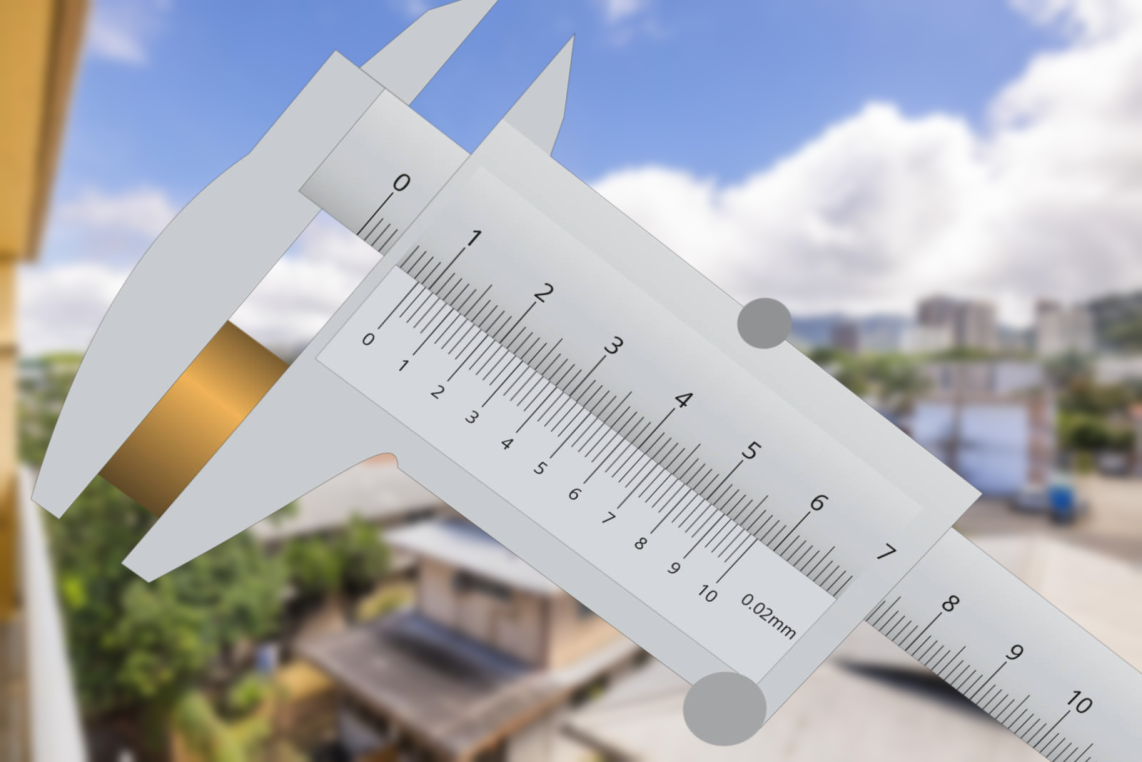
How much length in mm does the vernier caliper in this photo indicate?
8.6 mm
